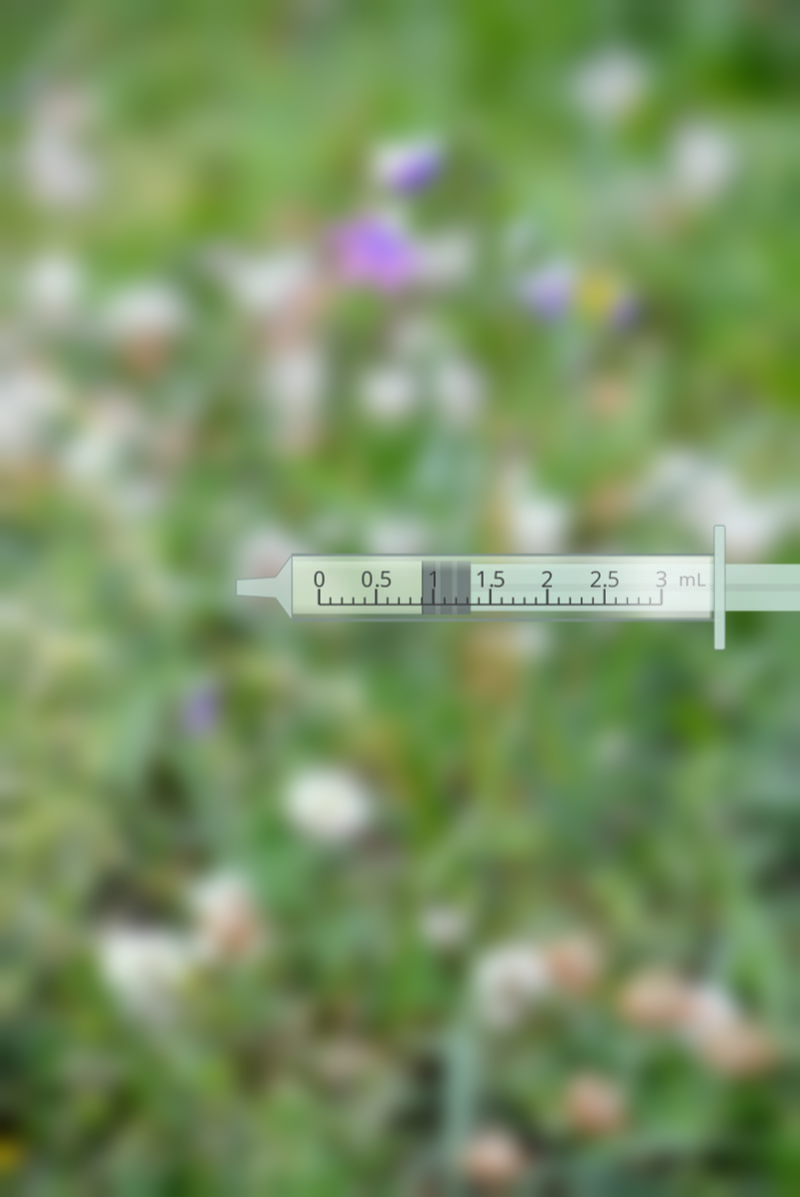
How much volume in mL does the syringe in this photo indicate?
0.9 mL
